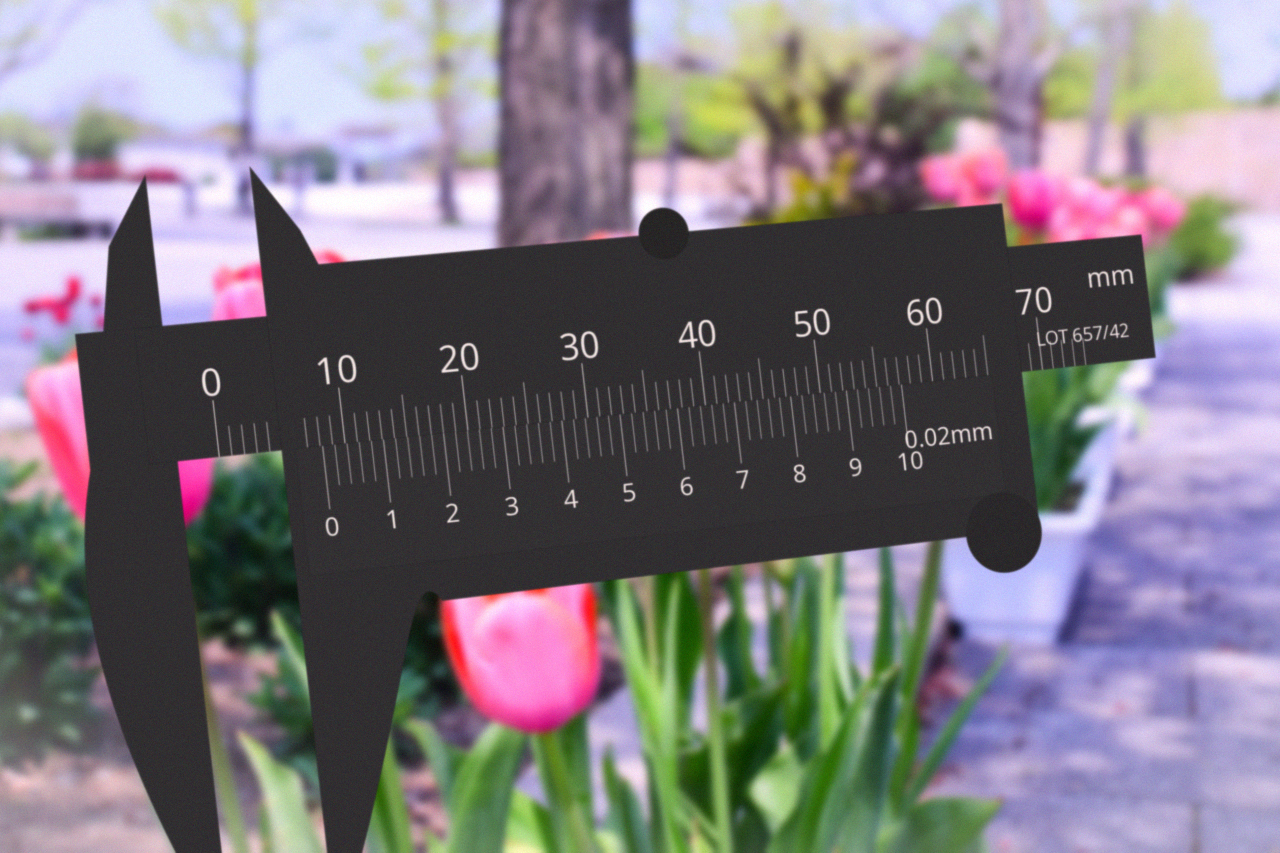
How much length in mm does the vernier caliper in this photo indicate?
8.2 mm
